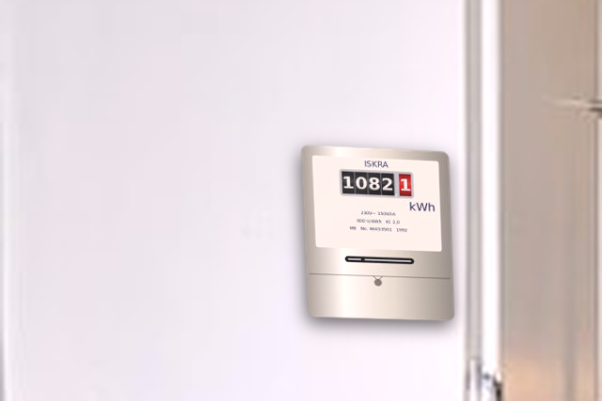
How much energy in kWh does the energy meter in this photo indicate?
1082.1 kWh
